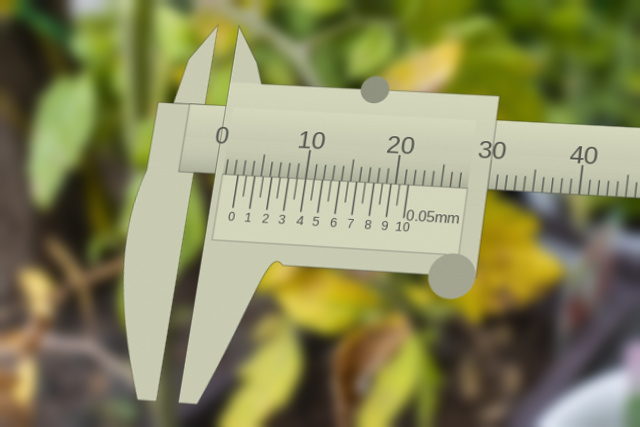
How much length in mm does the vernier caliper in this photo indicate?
2.4 mm
